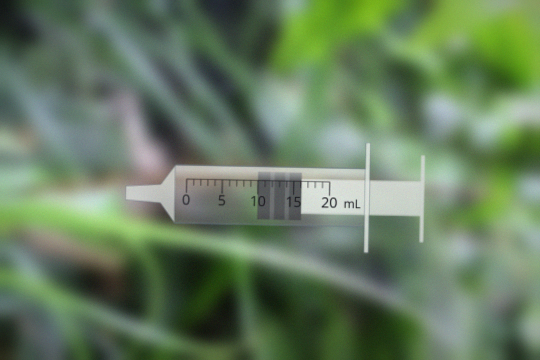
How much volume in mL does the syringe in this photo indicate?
10 mL
